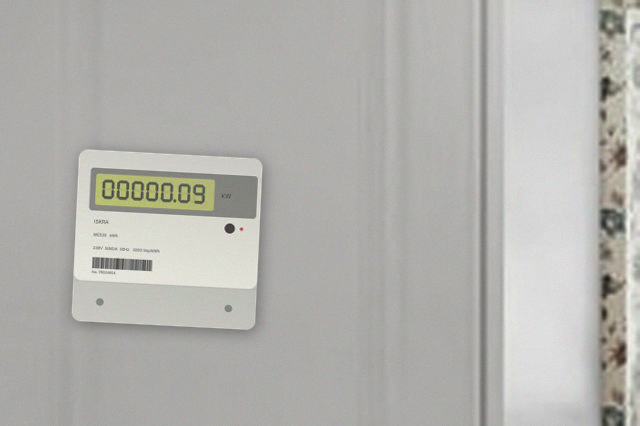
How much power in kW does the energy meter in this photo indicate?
0.09 kW
